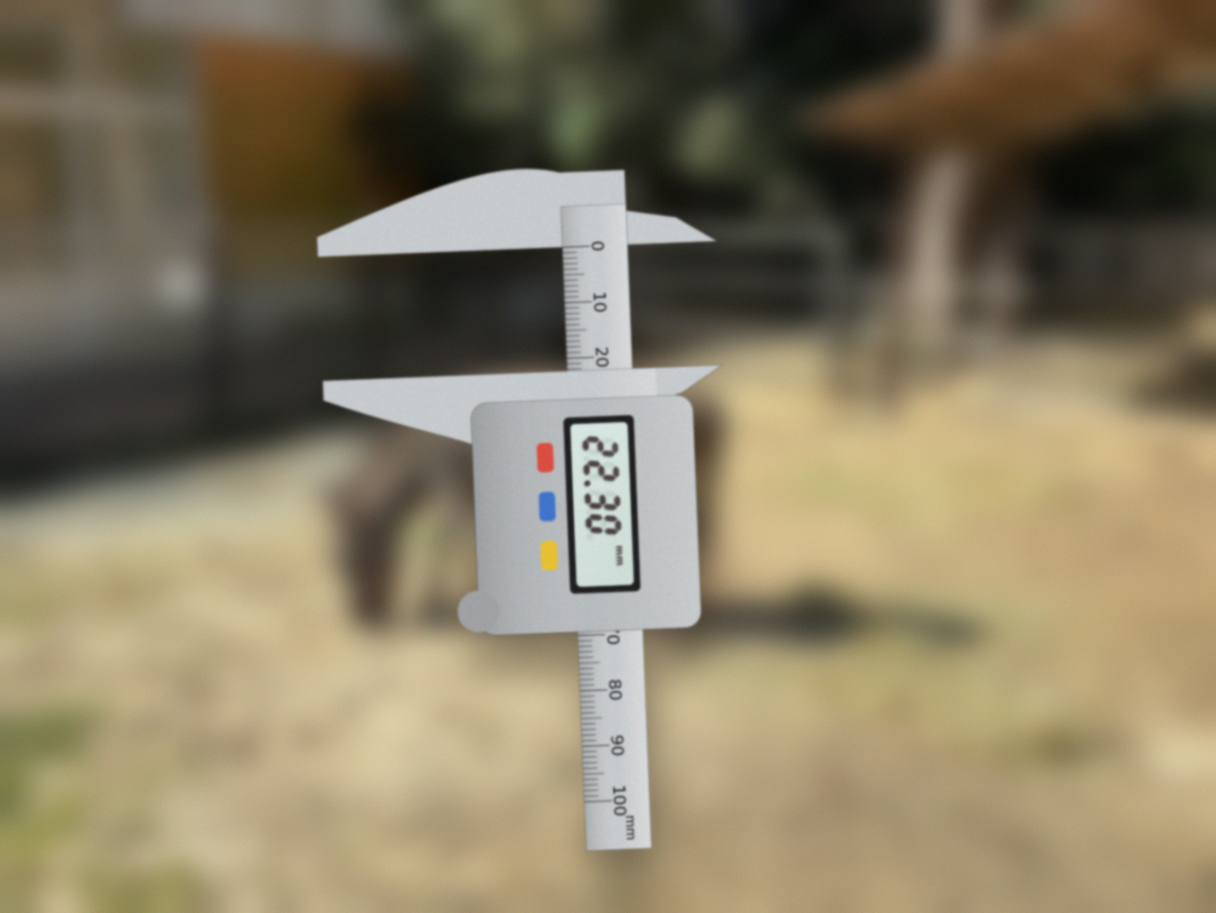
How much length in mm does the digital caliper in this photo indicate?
22.30 mm
